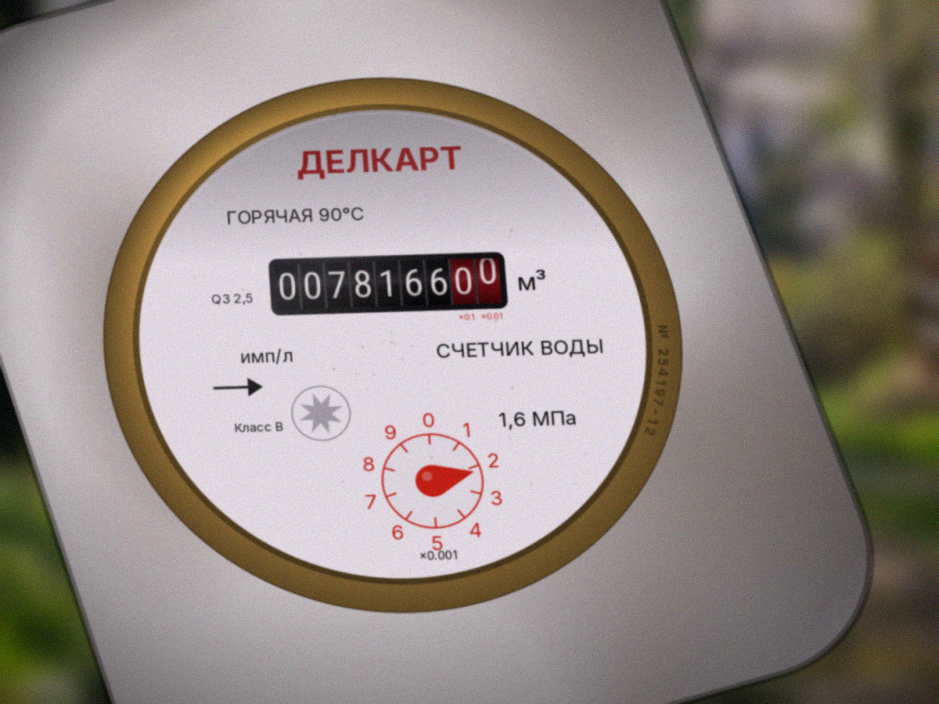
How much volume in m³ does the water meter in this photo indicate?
78166.002 m³
